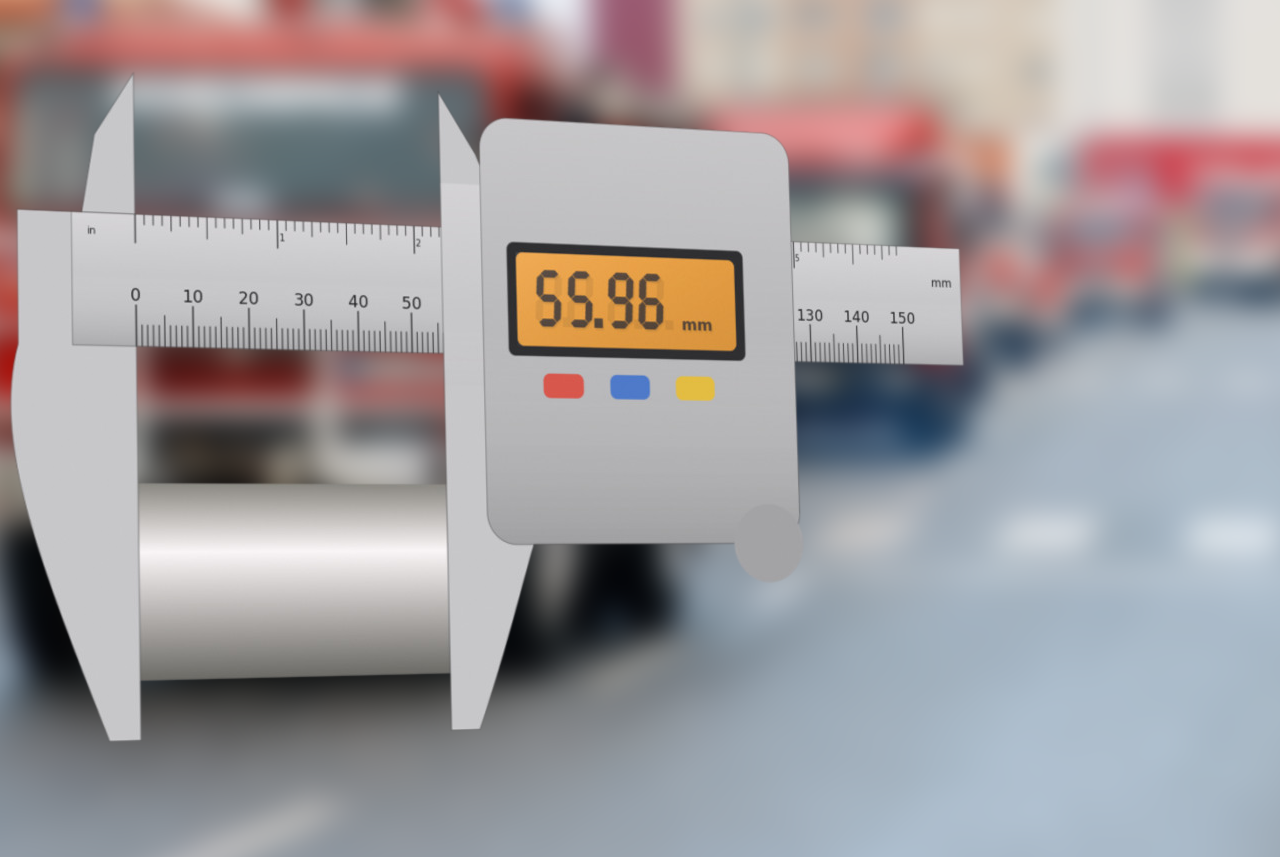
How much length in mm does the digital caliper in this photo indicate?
55.96 mm
